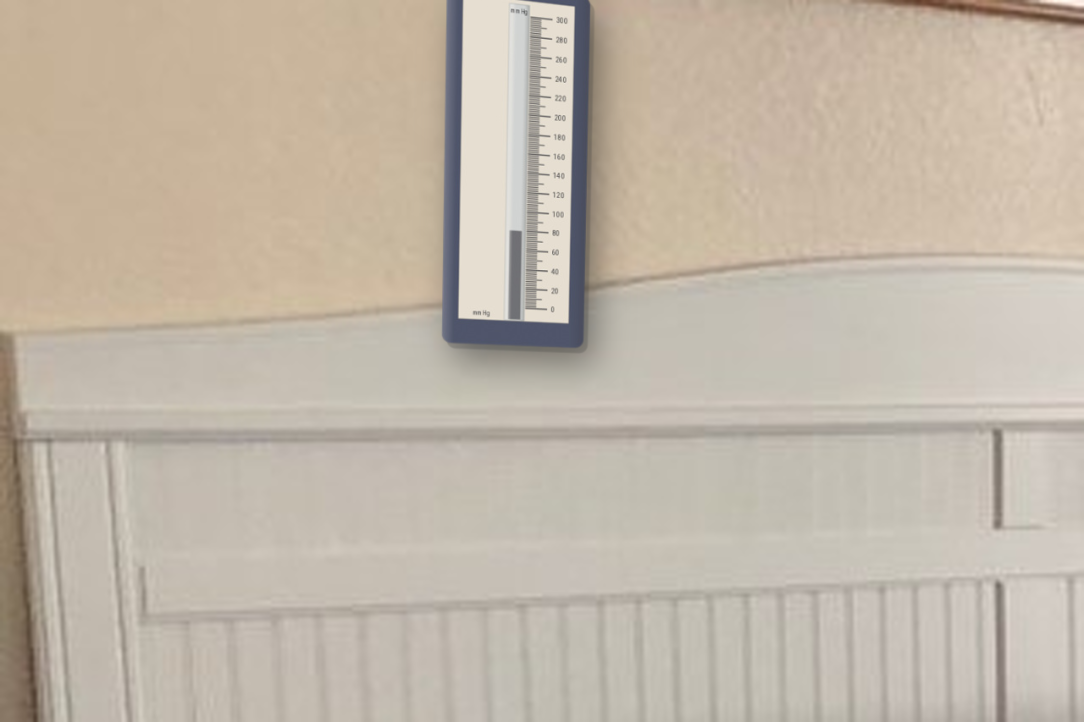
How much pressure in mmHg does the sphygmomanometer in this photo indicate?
80 mmHg
